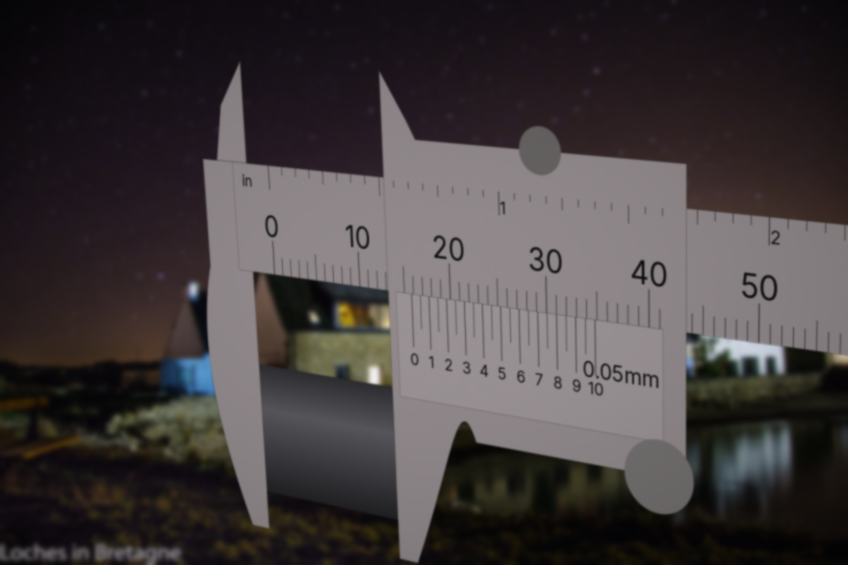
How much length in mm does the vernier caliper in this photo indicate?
15.8 mm
